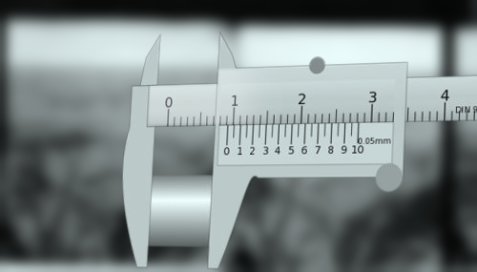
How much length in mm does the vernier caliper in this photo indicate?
9.2 mm
